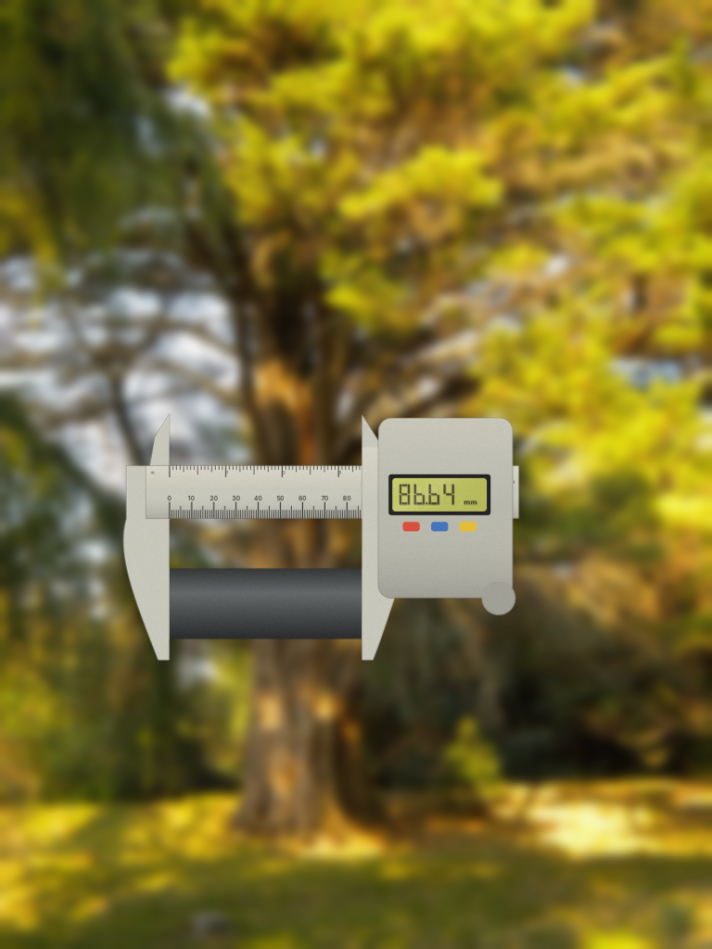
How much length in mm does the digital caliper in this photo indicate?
86.64 mm
